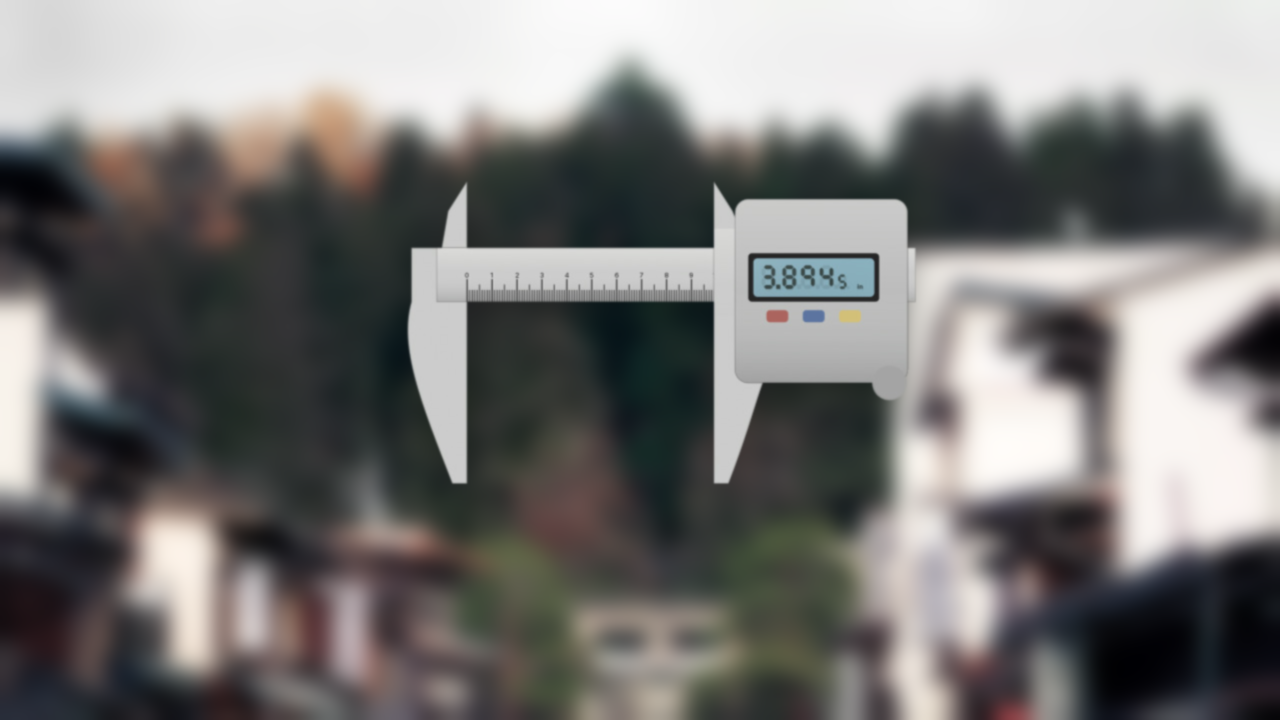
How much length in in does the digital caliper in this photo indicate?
3.8945 in
